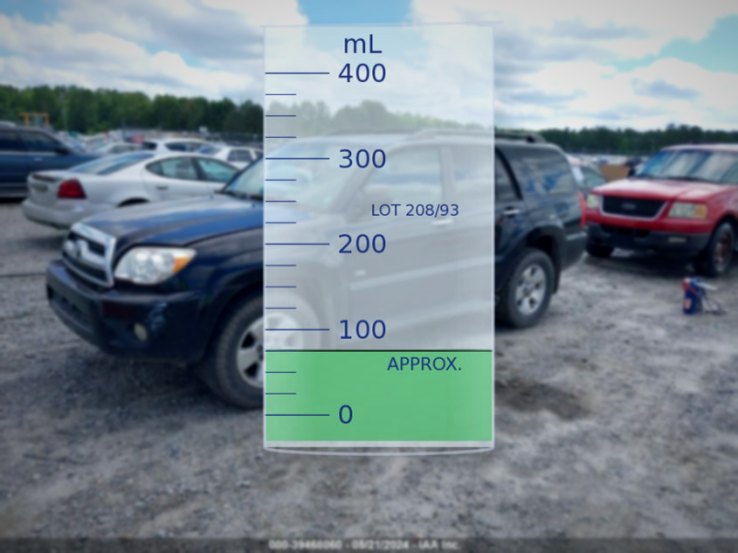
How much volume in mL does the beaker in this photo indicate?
75 mL
